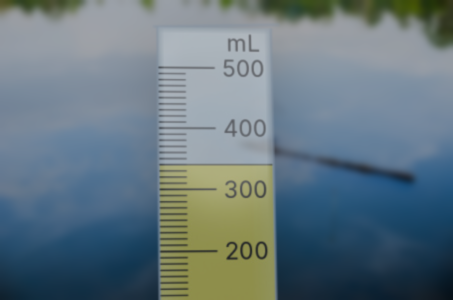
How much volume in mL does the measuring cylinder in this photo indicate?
340 mL
